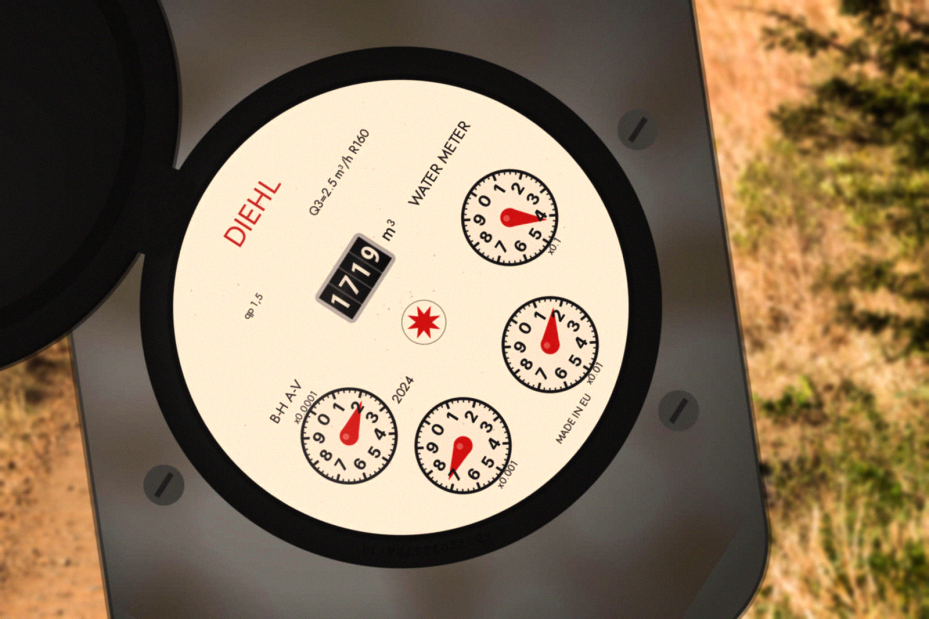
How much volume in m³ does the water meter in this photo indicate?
1719.4172 m³
